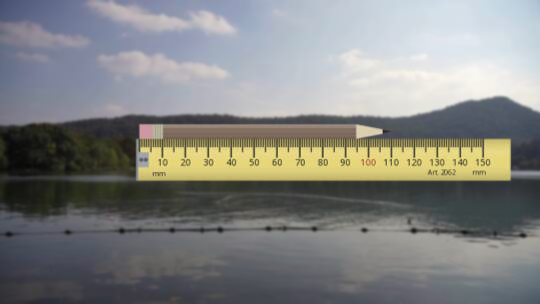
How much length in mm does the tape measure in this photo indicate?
110 mm
